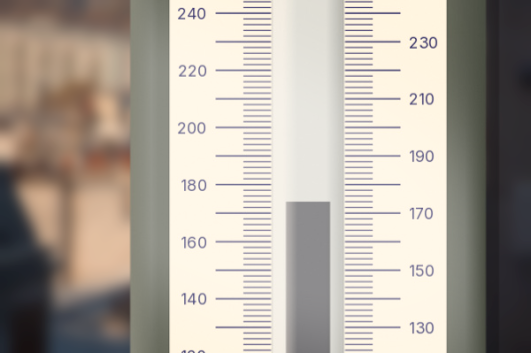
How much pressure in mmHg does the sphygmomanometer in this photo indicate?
174 mmHg
